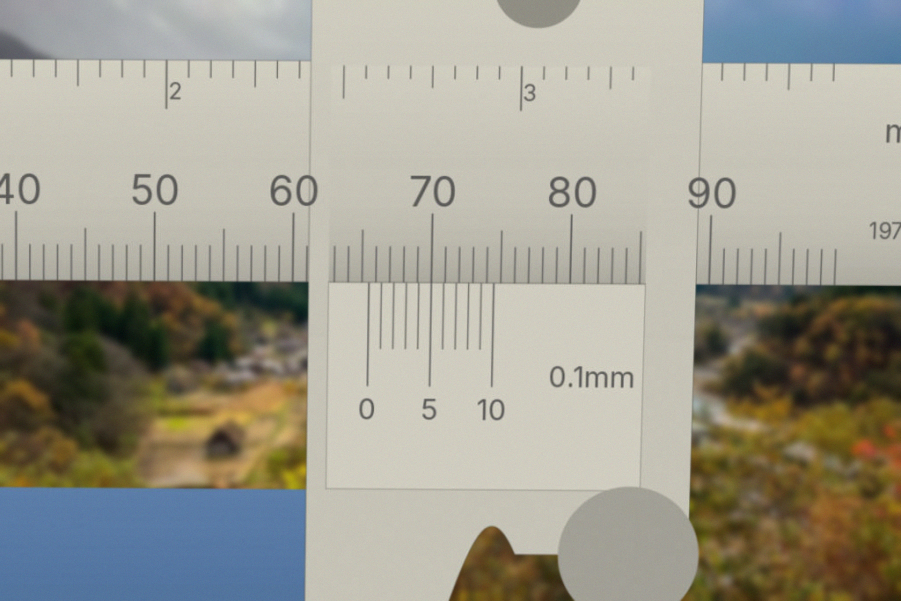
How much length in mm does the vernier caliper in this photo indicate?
65.5 mm
